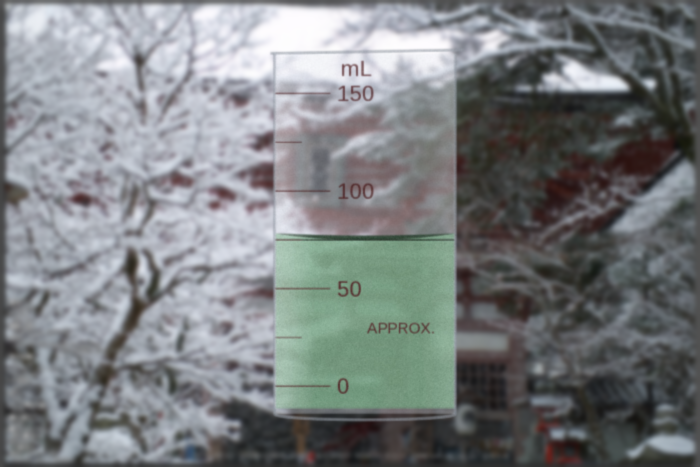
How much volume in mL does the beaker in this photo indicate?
75 mL
